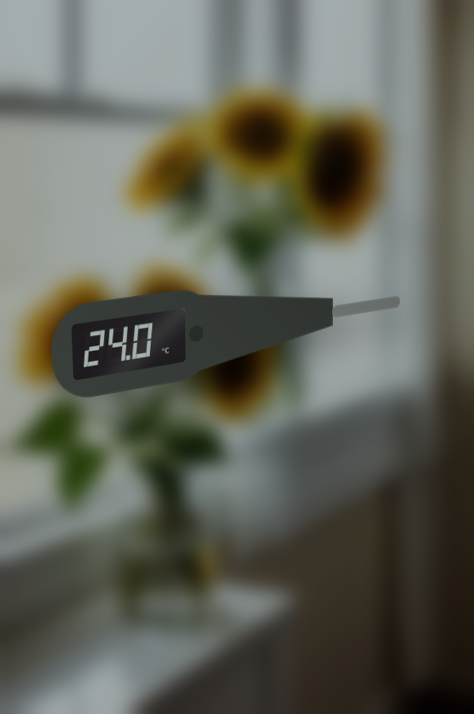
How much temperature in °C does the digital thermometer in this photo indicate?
24.0 °C
